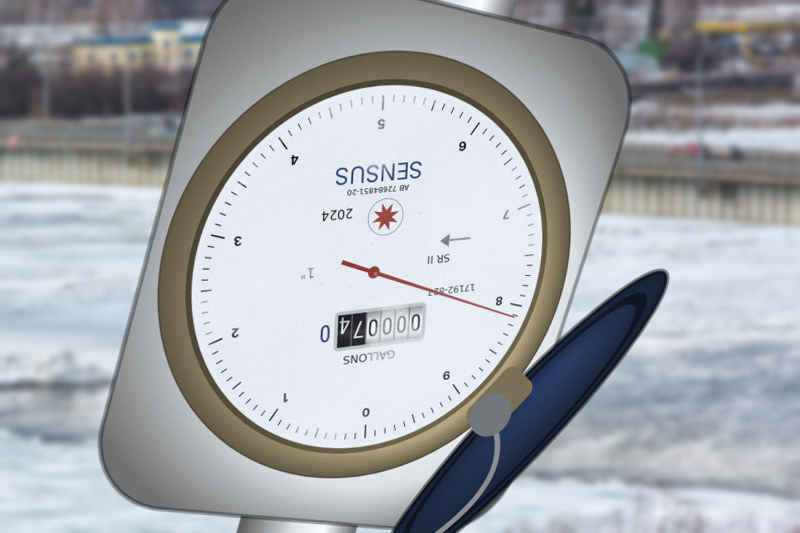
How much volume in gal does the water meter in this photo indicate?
738.1 gal
